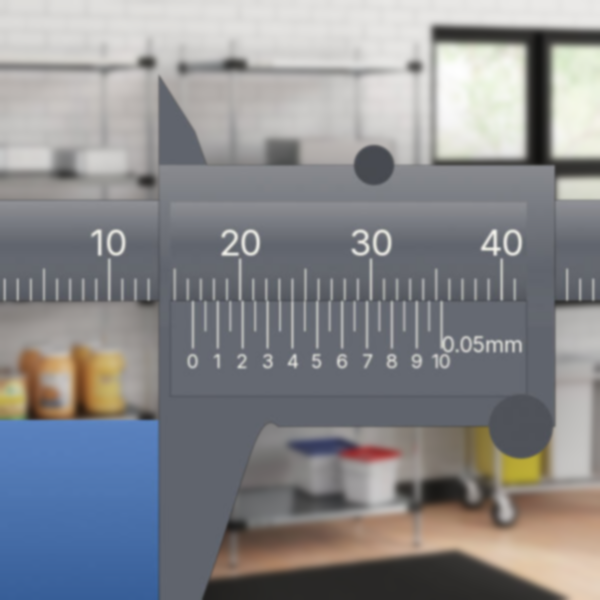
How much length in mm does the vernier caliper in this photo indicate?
16.4 mm
